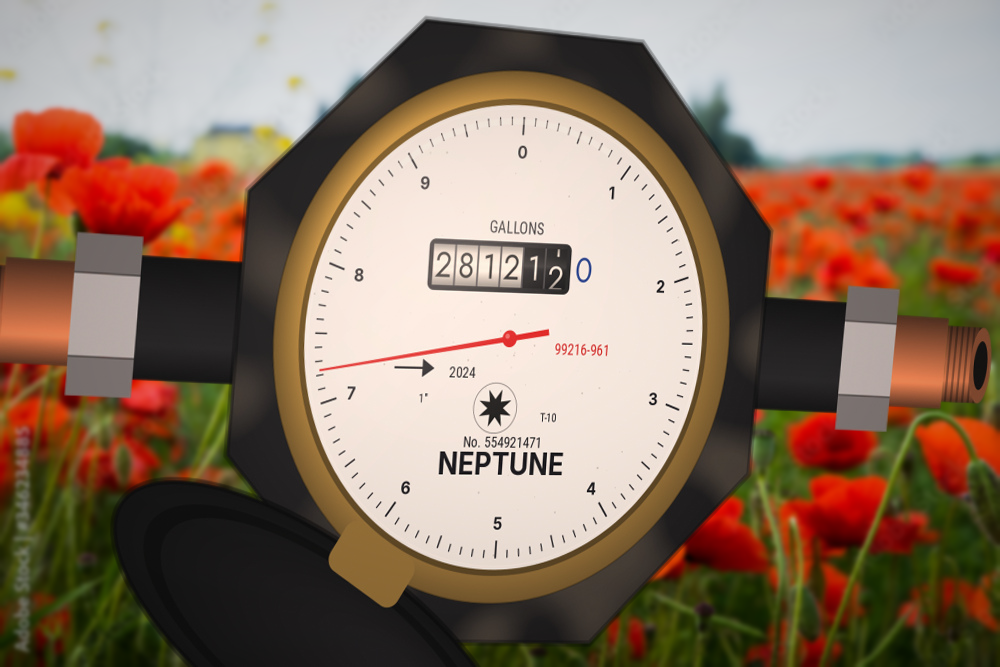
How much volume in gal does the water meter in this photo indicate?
2812117.2 gal
